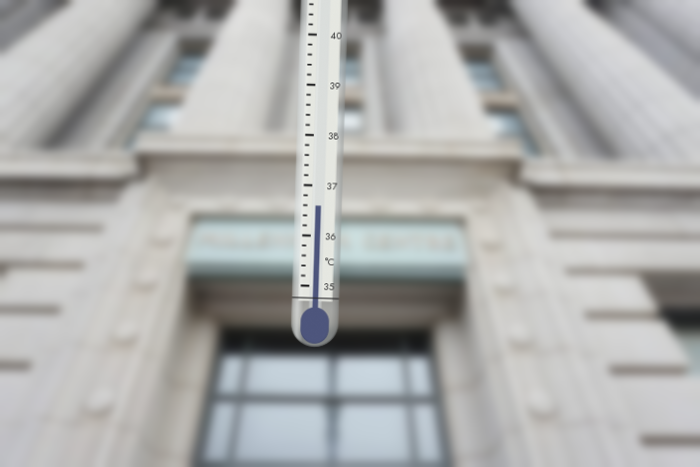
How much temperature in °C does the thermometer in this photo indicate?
36.6 °C
